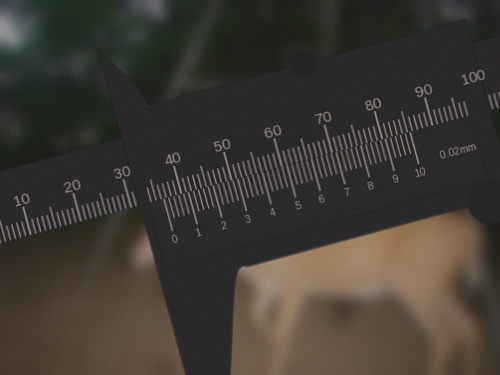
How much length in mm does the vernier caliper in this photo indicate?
36.5 mm
